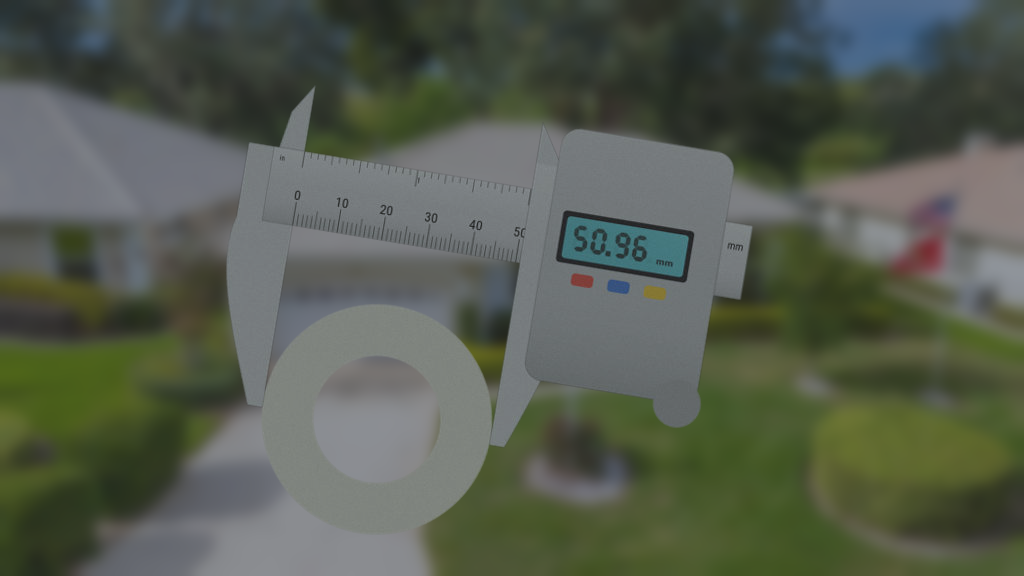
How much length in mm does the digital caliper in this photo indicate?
50.96 mm
